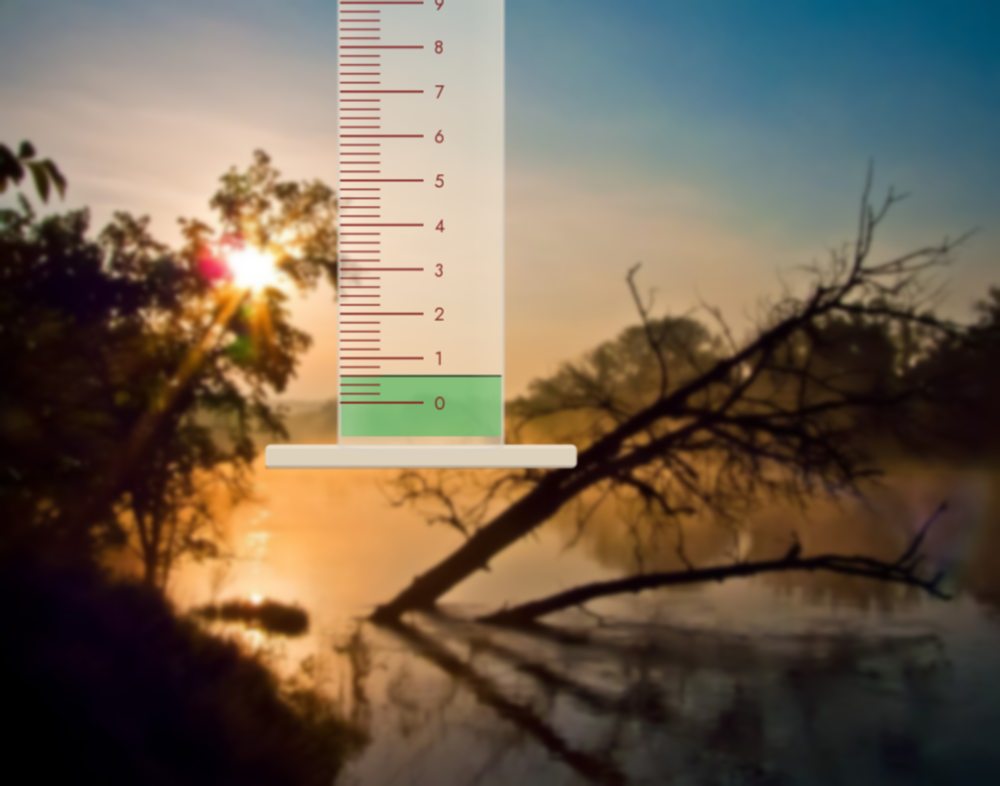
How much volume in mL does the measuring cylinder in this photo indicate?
0.6 mL
